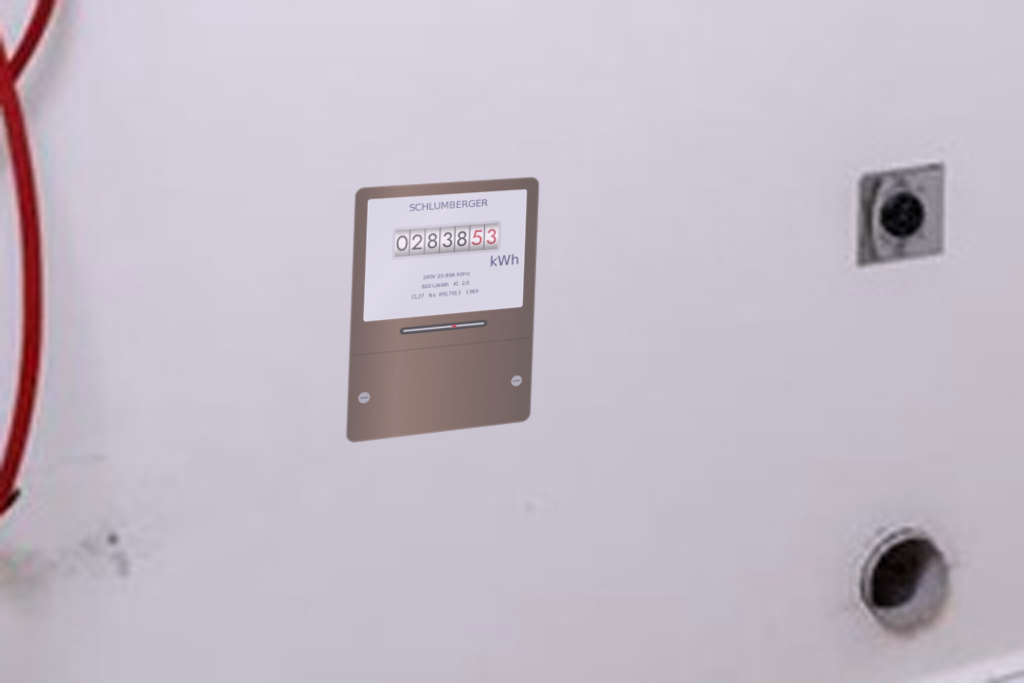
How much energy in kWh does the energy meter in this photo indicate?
2838.53 kWh
